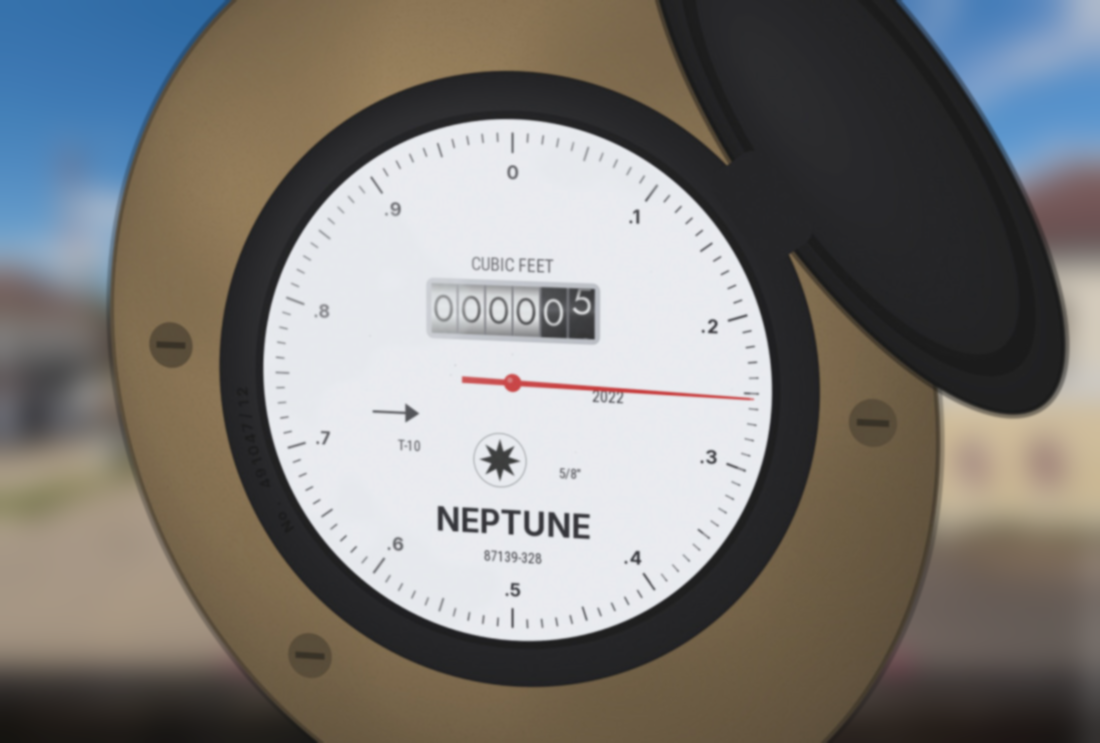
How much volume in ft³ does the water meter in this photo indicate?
5.25 ft³
